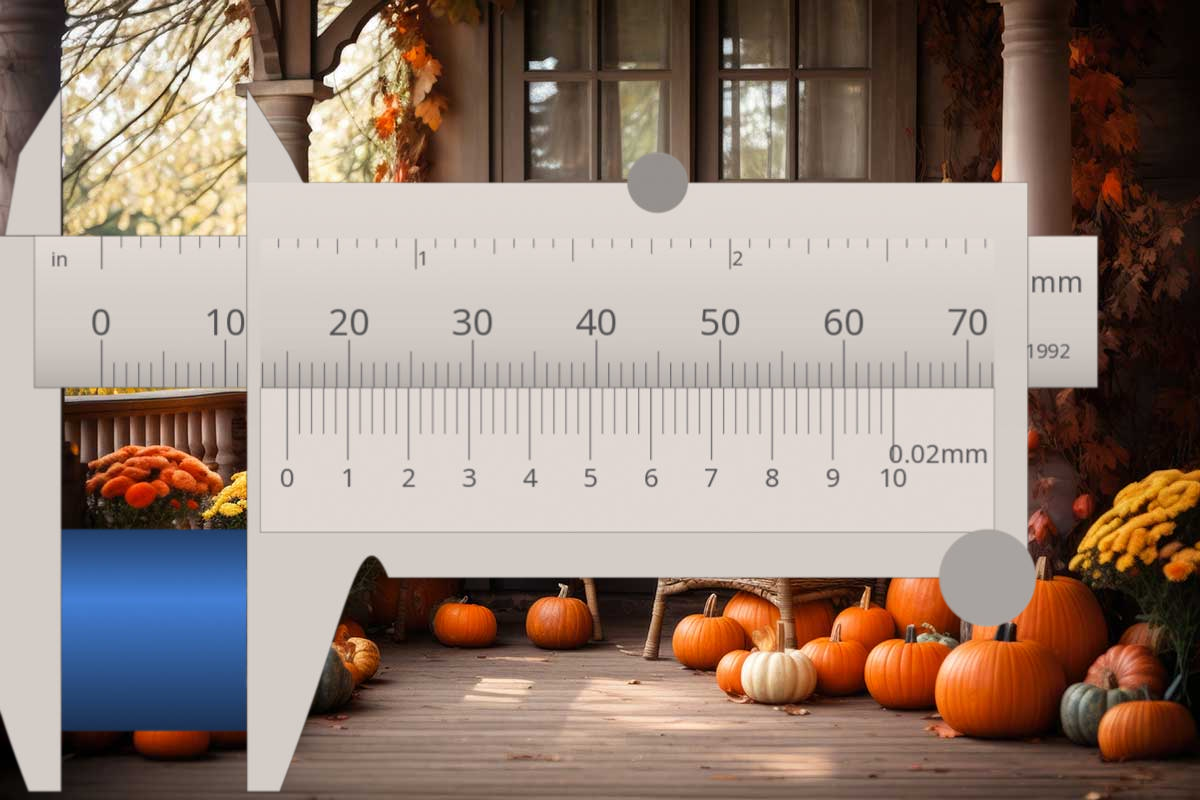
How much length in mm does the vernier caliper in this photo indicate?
15.0 mm
